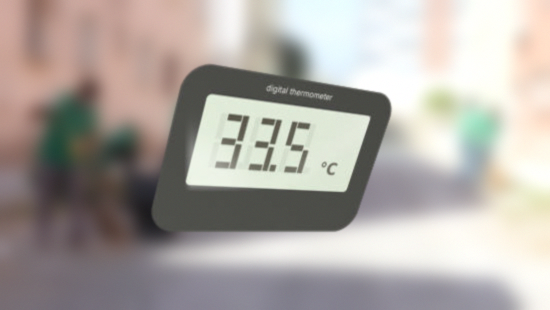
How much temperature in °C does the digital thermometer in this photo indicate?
33.5 °C
